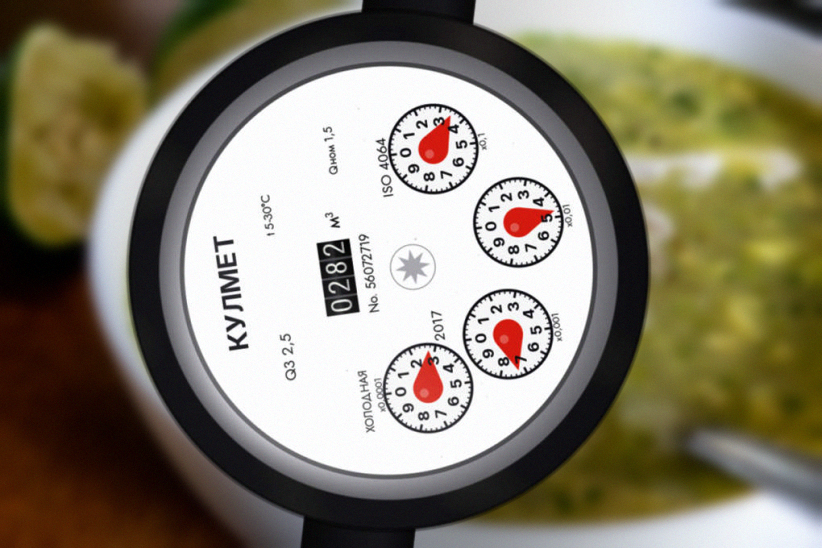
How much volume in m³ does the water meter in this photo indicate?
282.3472 m³
